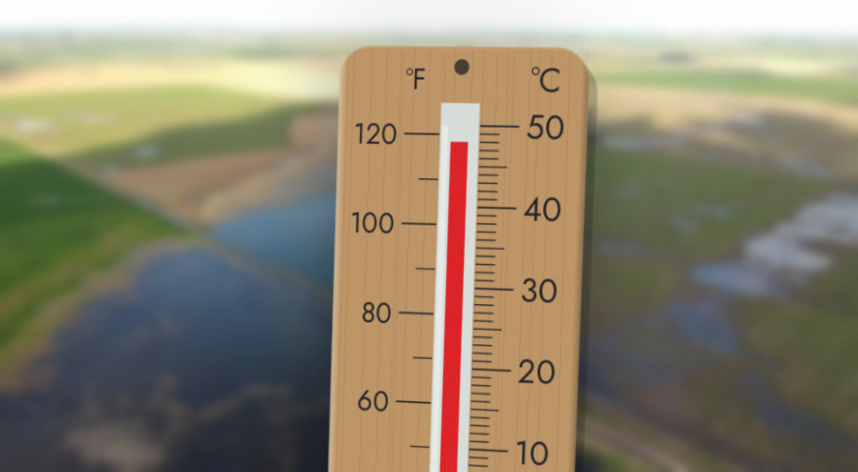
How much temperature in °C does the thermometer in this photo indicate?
48 °C
